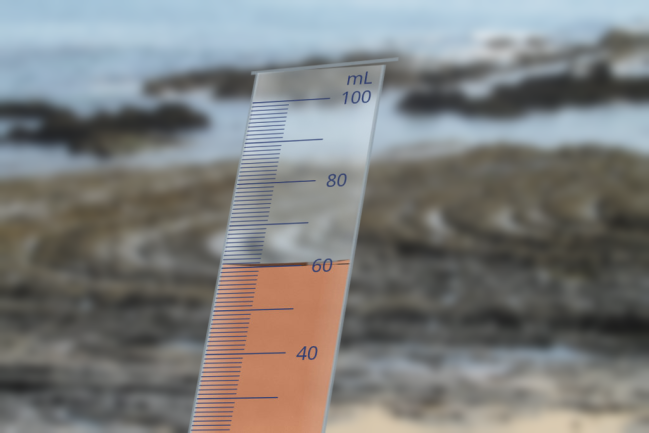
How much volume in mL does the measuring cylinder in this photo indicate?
60 mL
